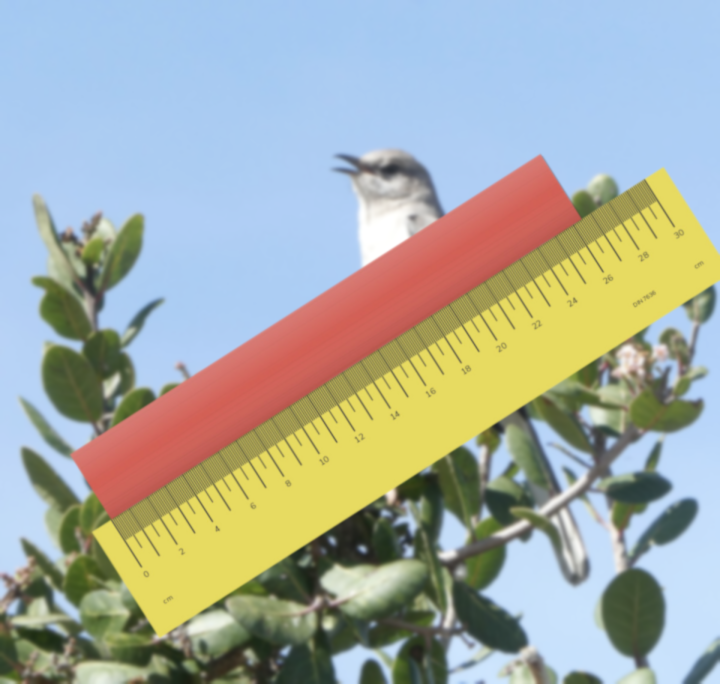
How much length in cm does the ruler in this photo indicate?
26.5 cm
